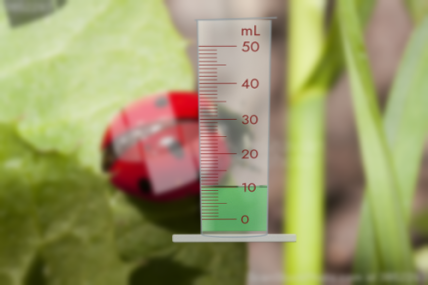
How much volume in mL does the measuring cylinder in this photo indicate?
10 mL
